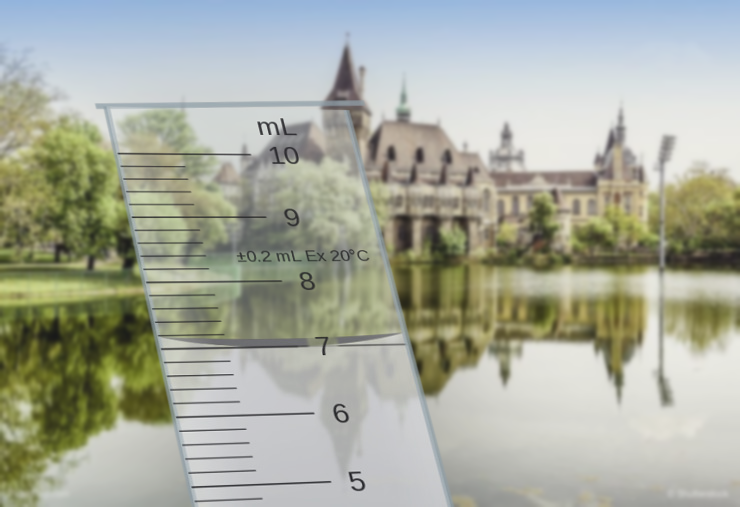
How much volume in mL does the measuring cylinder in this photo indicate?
7 mL
